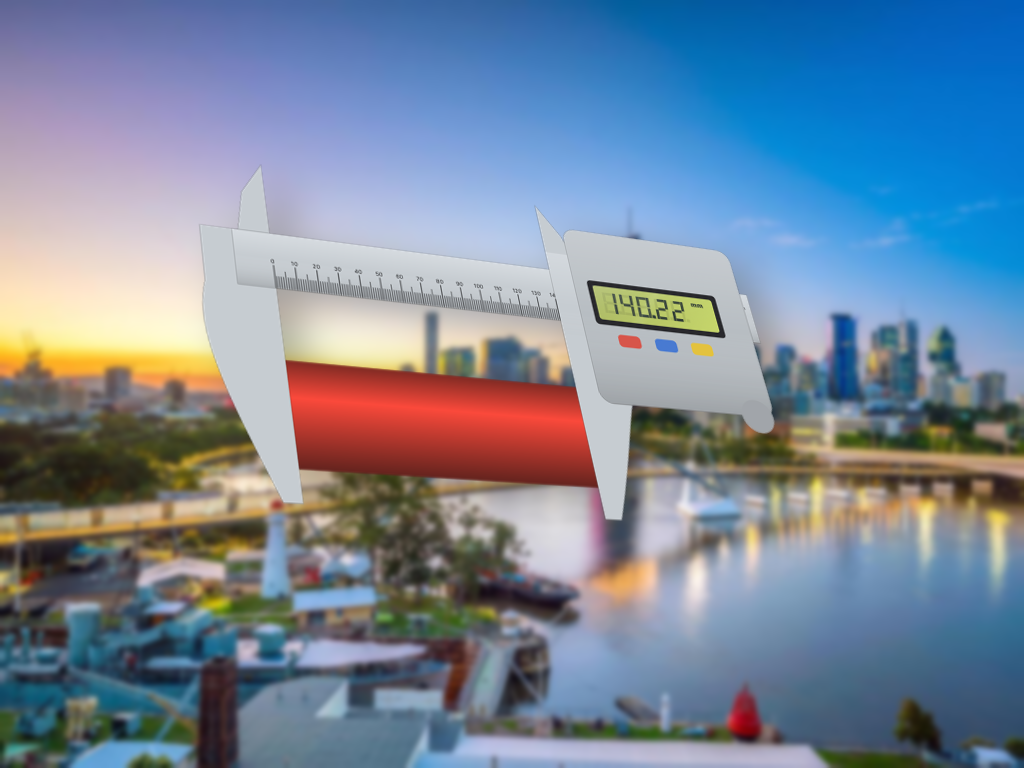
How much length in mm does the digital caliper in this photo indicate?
140.22 mm
